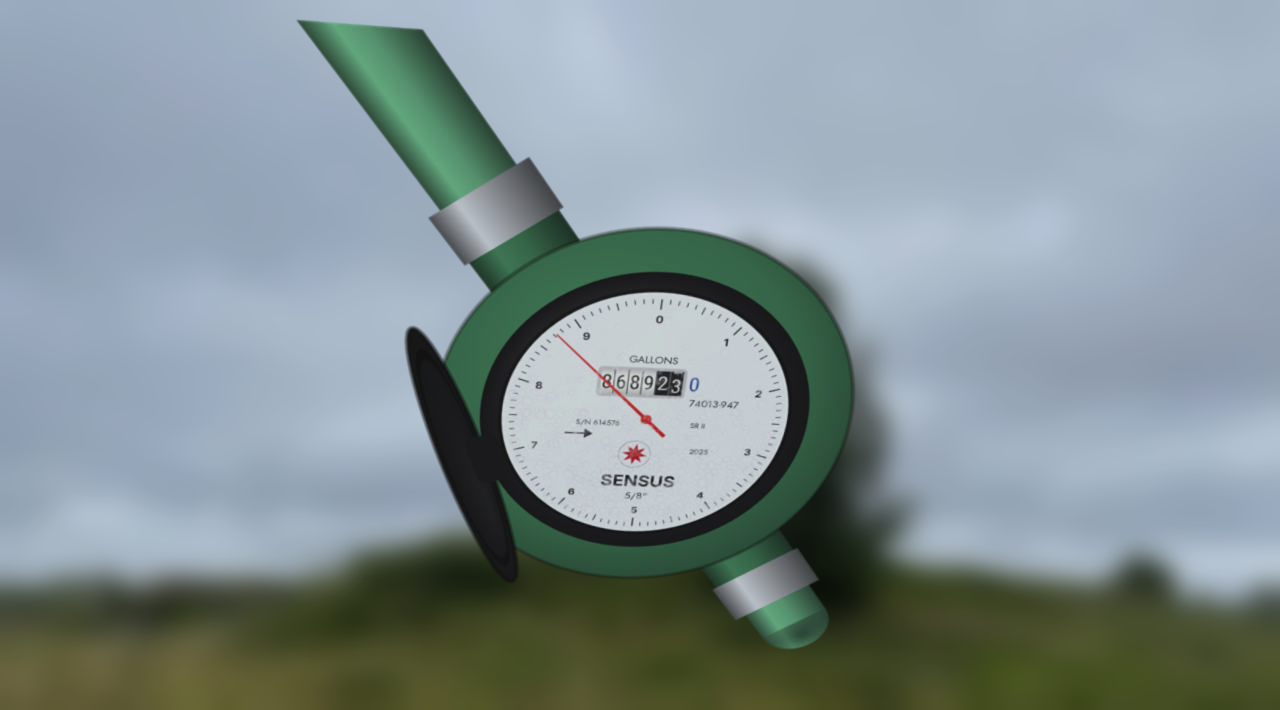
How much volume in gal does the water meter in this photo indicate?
8689228.7 gal
